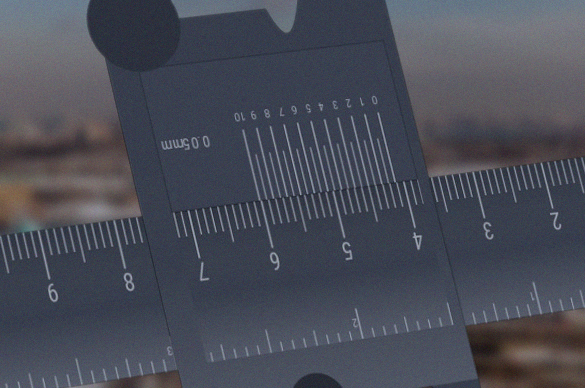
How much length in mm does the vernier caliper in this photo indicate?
41.2 mm
